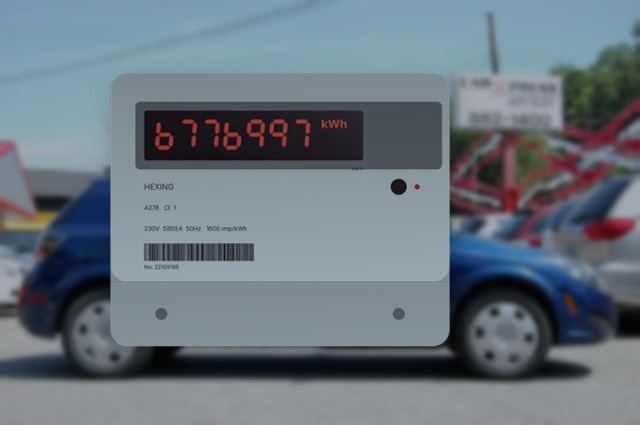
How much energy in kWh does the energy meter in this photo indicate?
6776997 kWh
